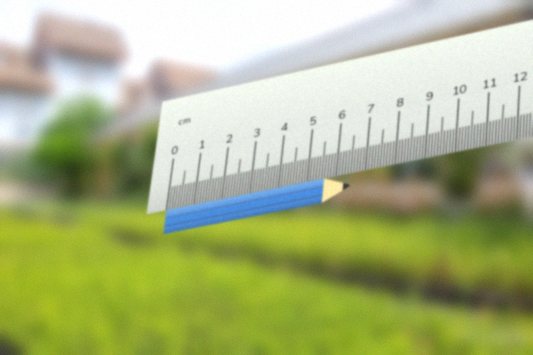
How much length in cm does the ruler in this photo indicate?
6.5 cm
